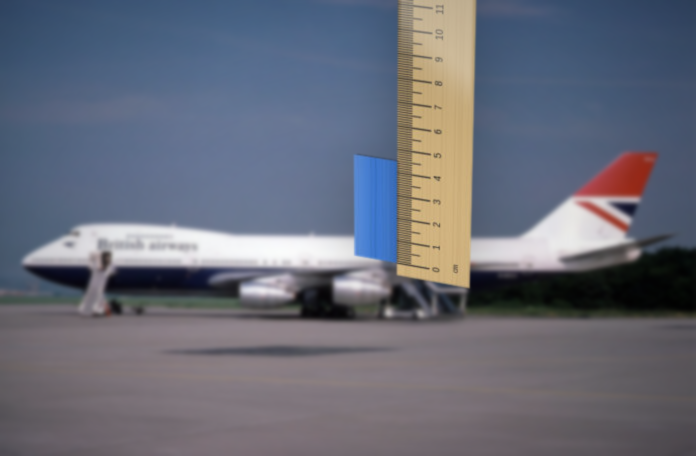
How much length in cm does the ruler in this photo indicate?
4.5 cm
